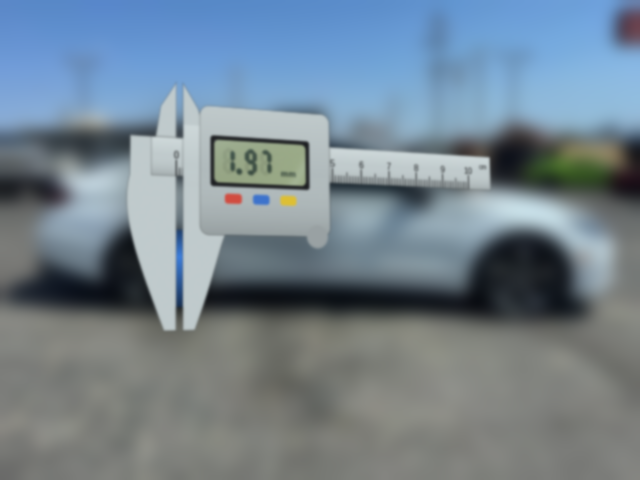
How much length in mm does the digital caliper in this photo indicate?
1.97 mm
